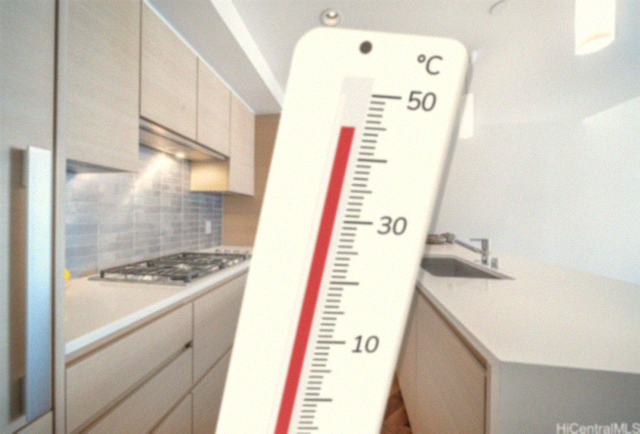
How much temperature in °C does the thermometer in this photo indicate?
45 °C
